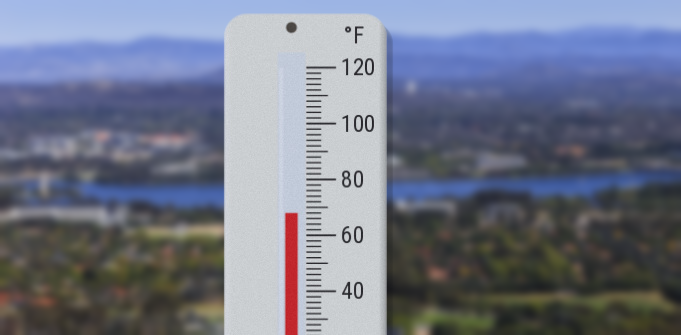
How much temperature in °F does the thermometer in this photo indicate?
68 °F
